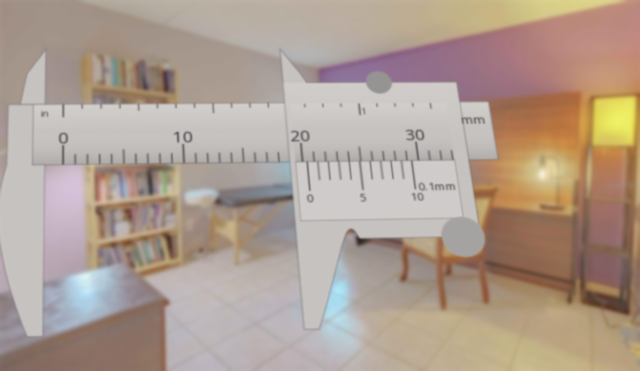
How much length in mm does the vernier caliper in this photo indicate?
20.4 mm
